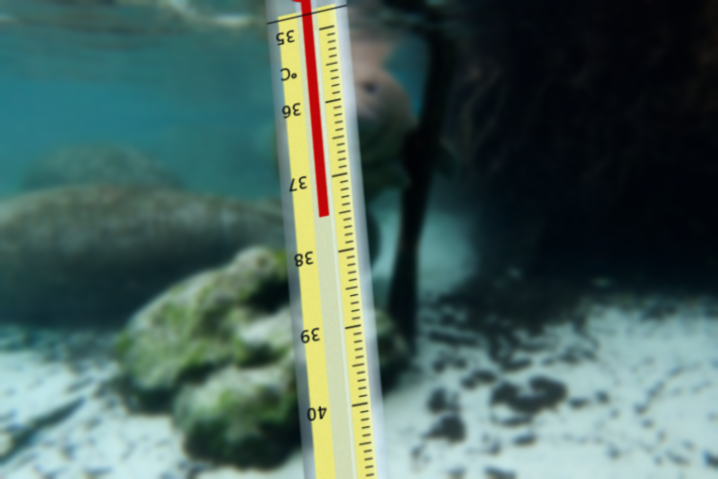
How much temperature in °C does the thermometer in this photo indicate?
37.5 °C
